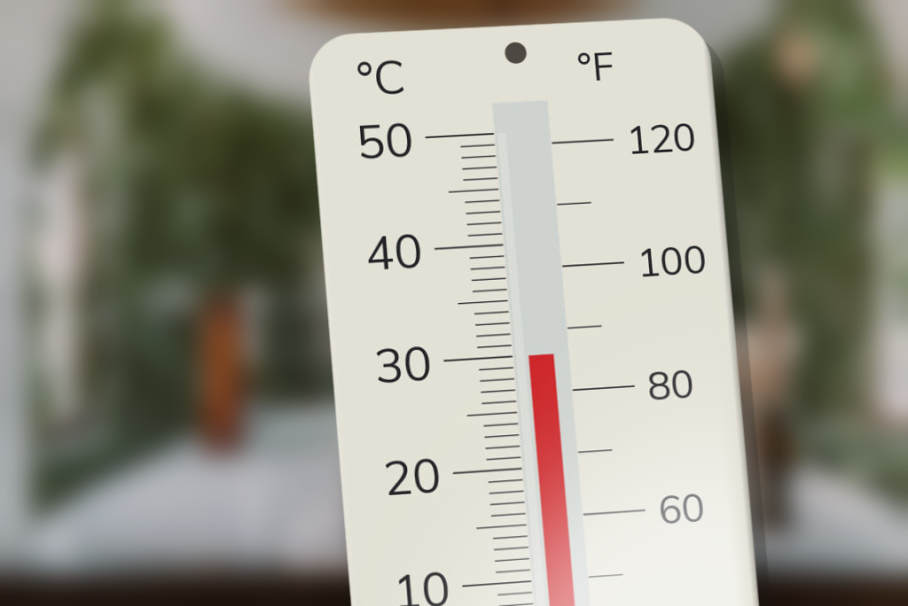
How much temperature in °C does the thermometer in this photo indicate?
30 °C
